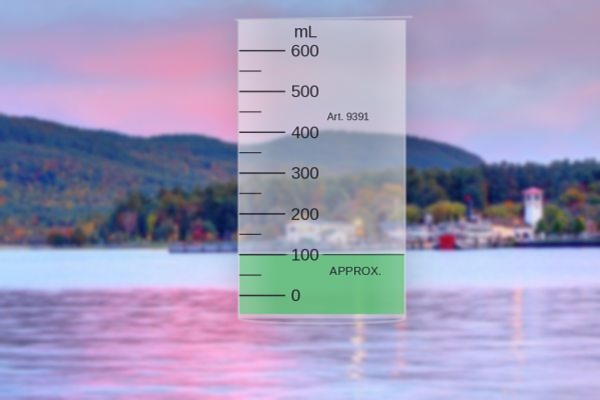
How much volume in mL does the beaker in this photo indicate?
100 mL
